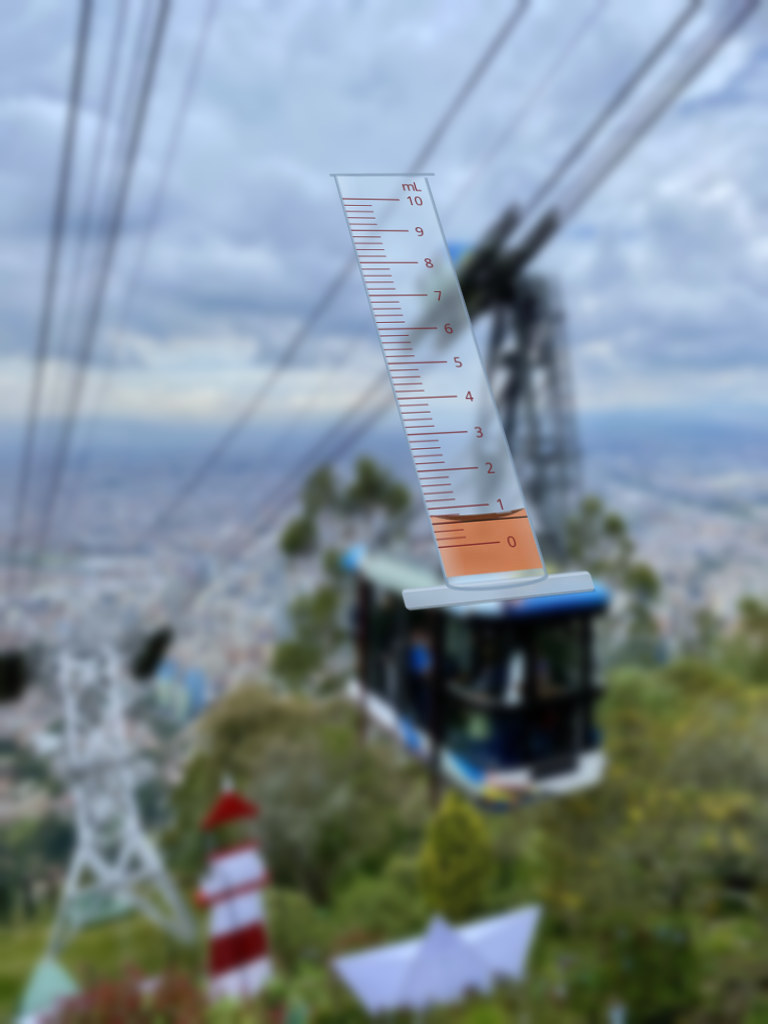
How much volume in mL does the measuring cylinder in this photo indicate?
0.6 mL
